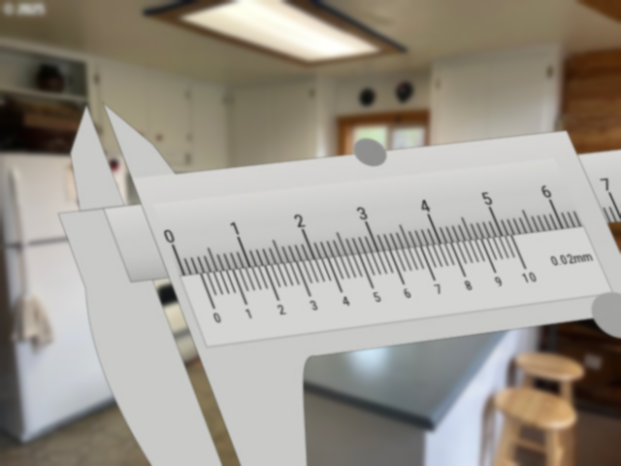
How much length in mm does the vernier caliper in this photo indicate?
2.5 mm
